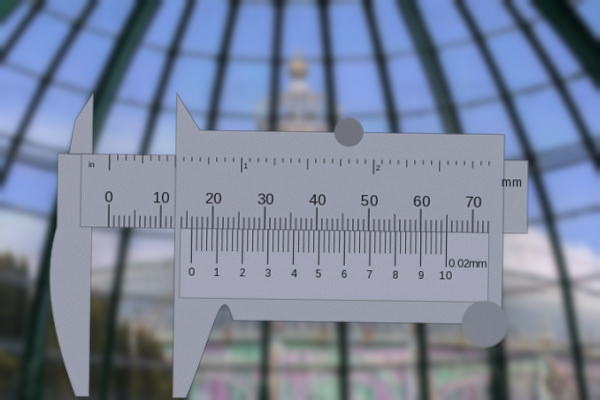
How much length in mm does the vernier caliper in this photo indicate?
16.0 mm
